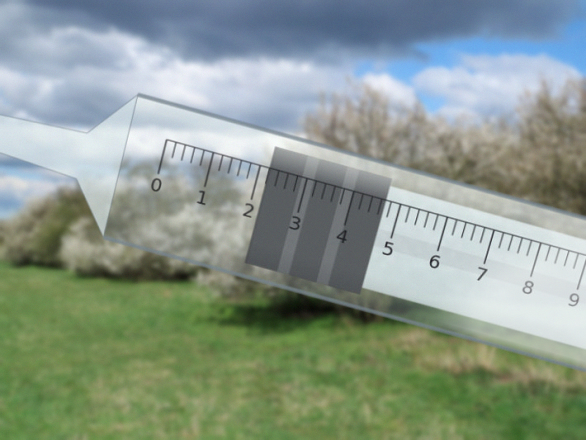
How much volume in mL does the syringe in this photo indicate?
2.2 mL
